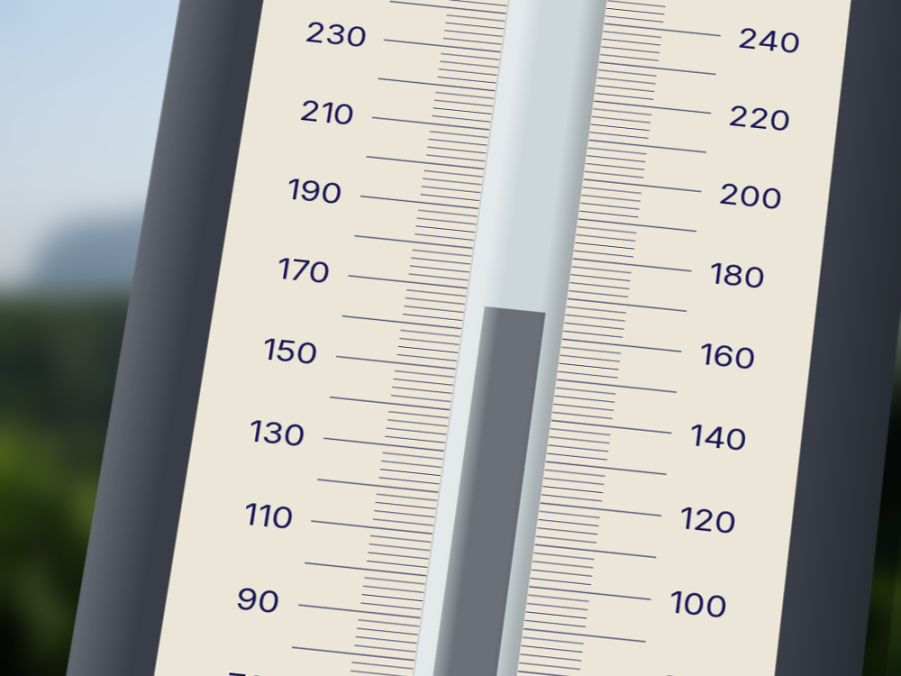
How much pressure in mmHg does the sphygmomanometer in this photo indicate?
166 mmHg
